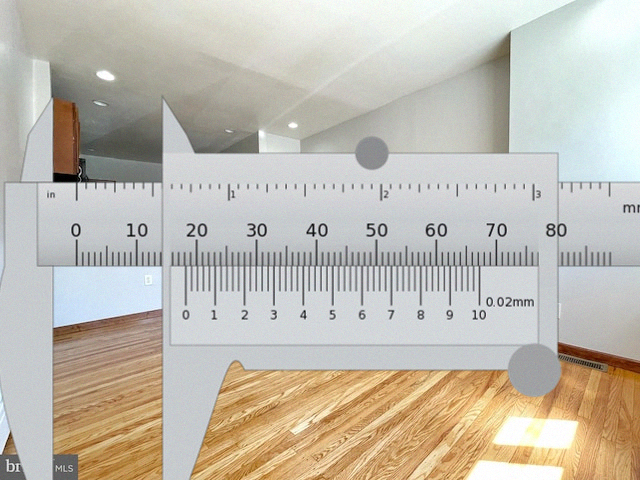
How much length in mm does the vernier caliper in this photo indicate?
18.2 mm
